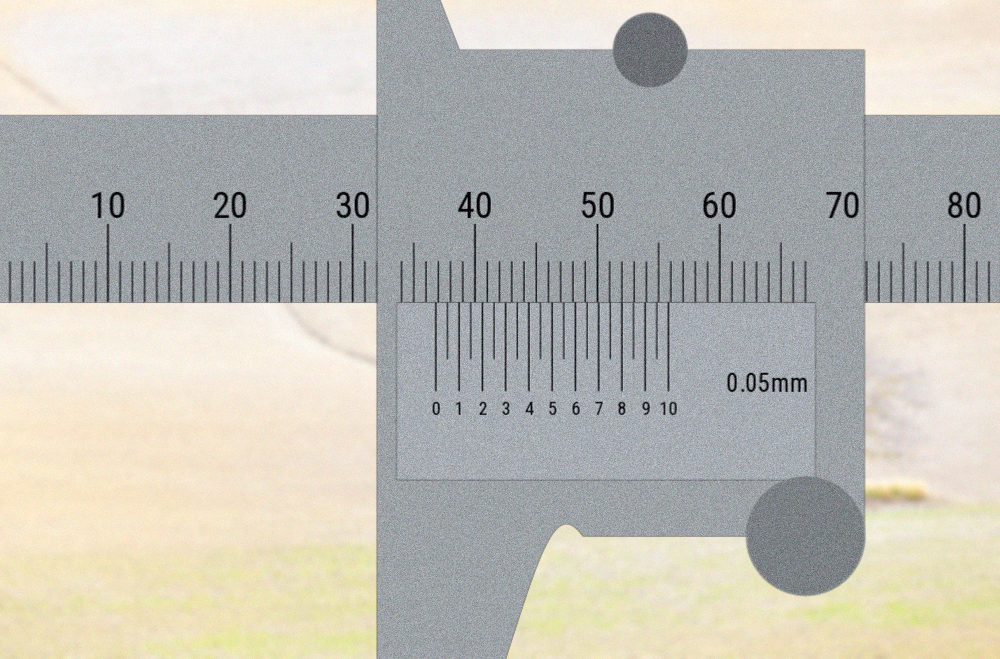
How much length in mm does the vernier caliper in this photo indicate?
36.8 mm
